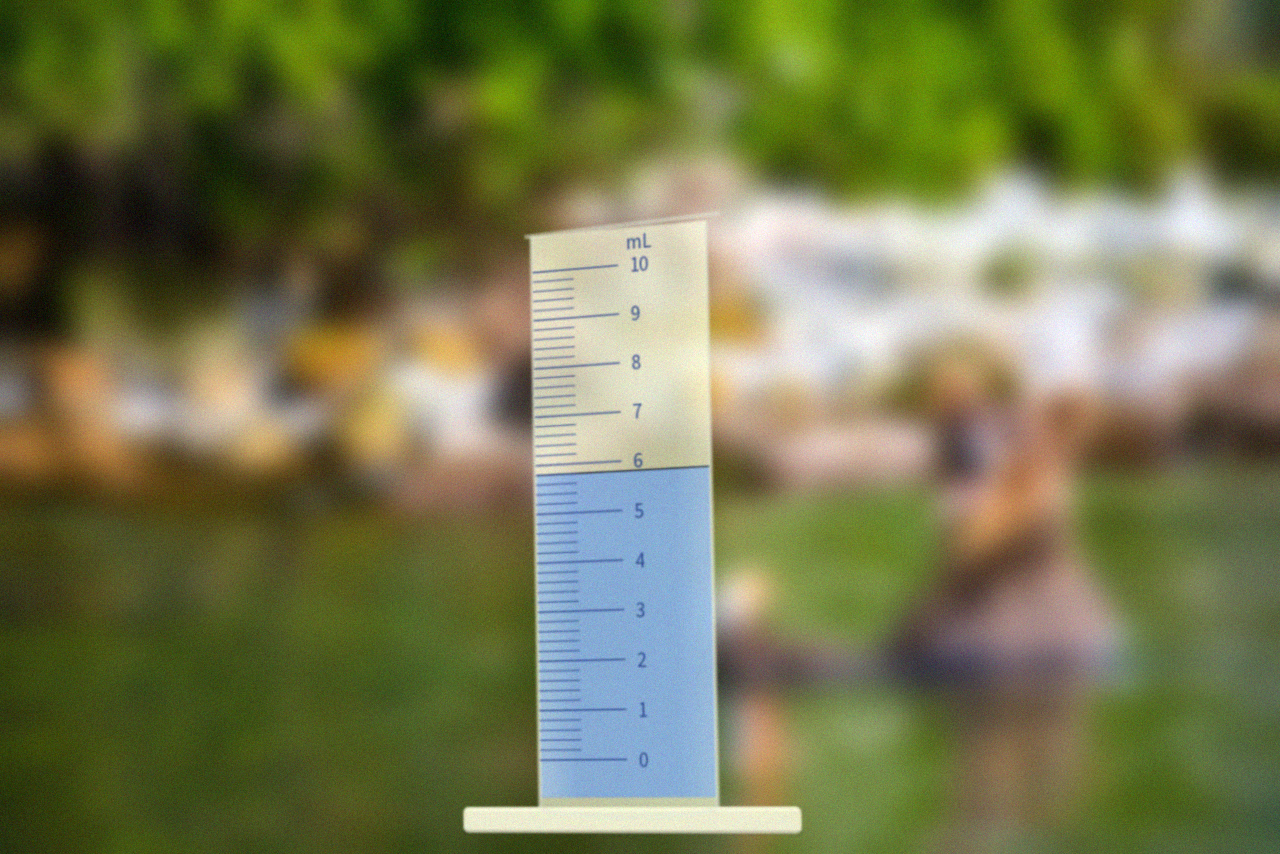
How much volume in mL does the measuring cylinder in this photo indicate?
5.8 mL
